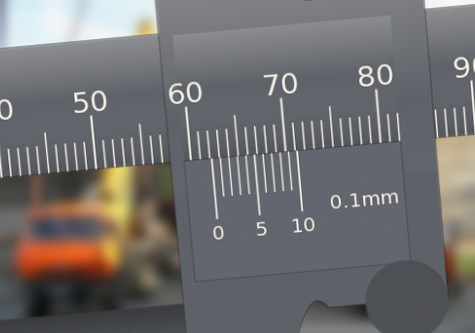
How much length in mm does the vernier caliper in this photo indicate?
62.2 mm
